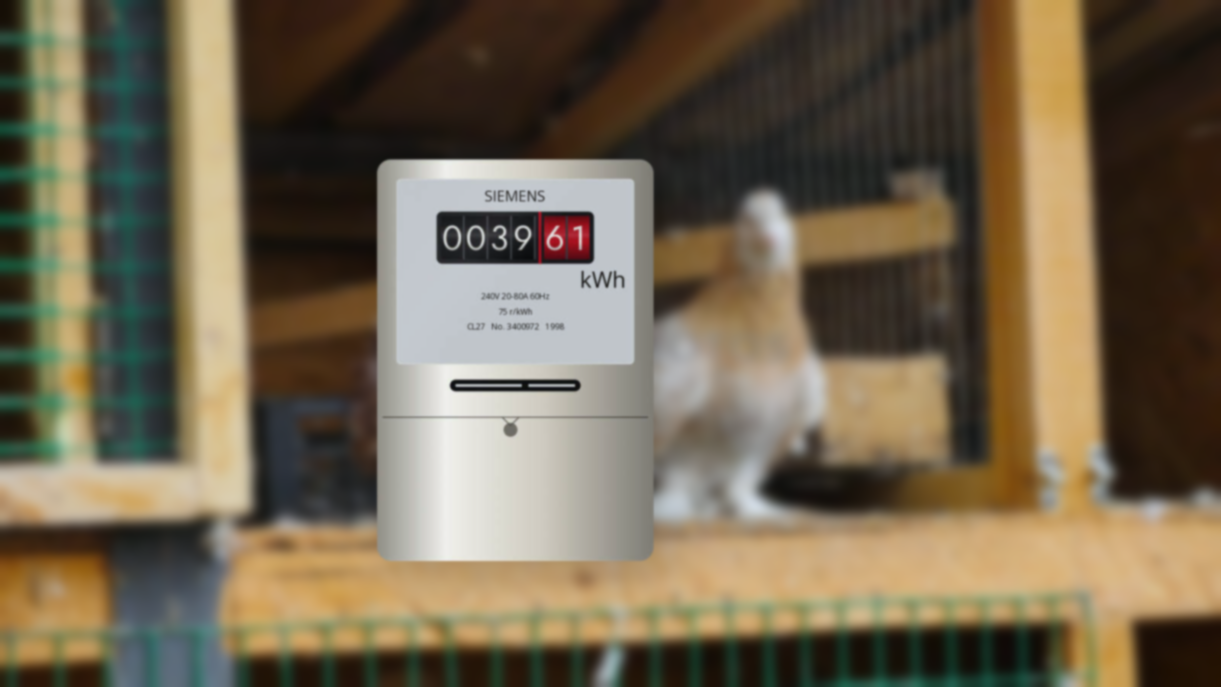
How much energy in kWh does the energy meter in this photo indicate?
39.61 kWh
